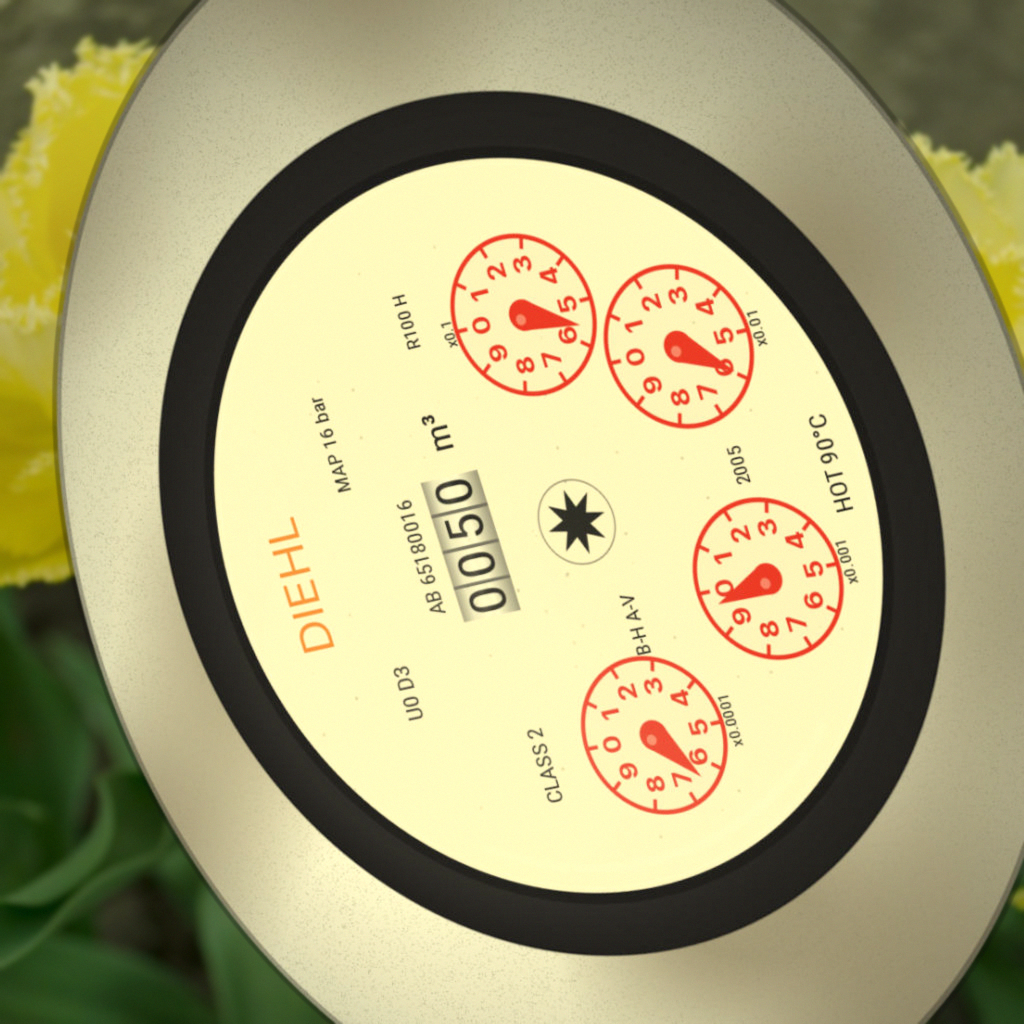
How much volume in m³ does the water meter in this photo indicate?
50.5596 m³
